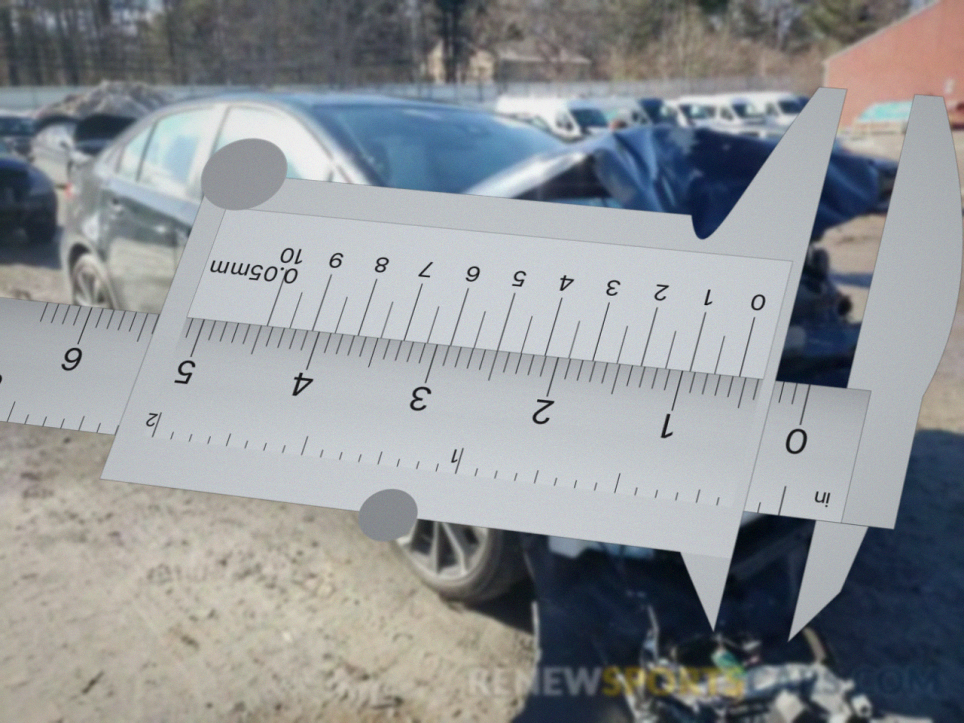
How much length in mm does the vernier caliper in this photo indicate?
5.5 mm
